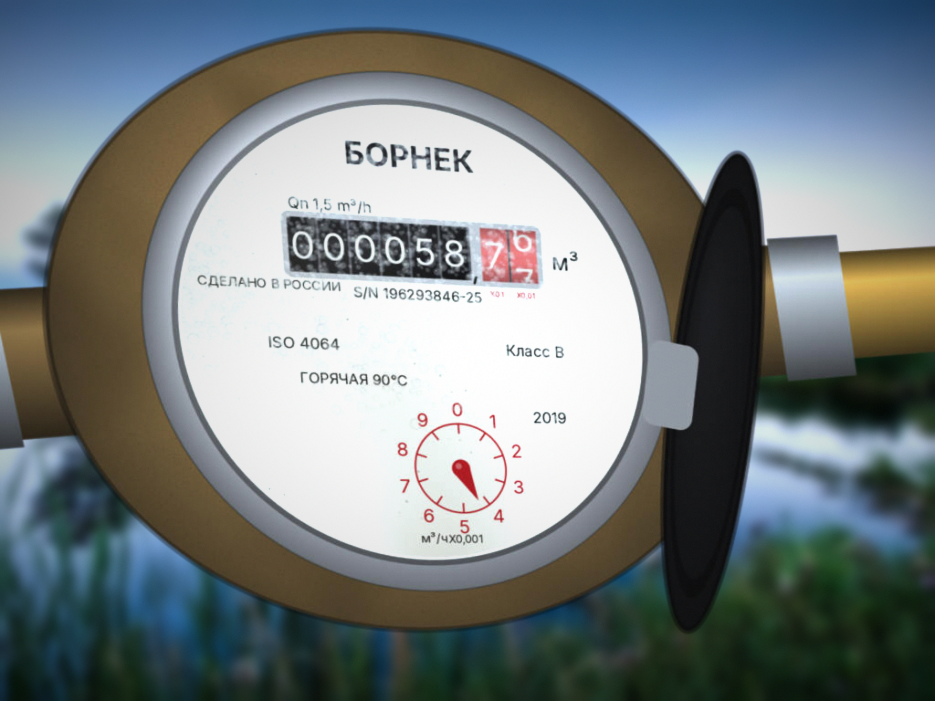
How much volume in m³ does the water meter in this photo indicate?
58.764 m³
